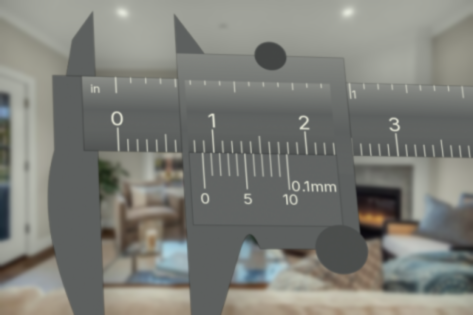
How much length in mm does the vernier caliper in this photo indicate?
8.8 mm
